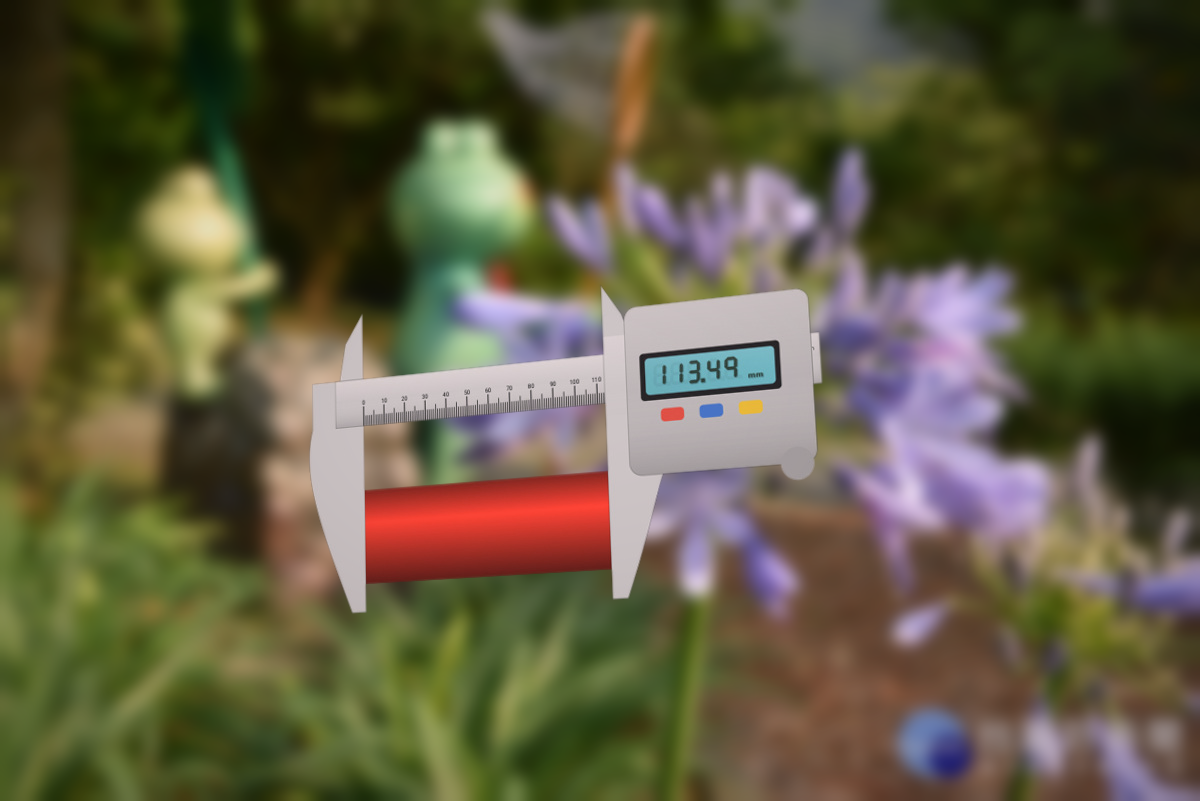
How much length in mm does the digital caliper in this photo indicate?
113.49 mm
